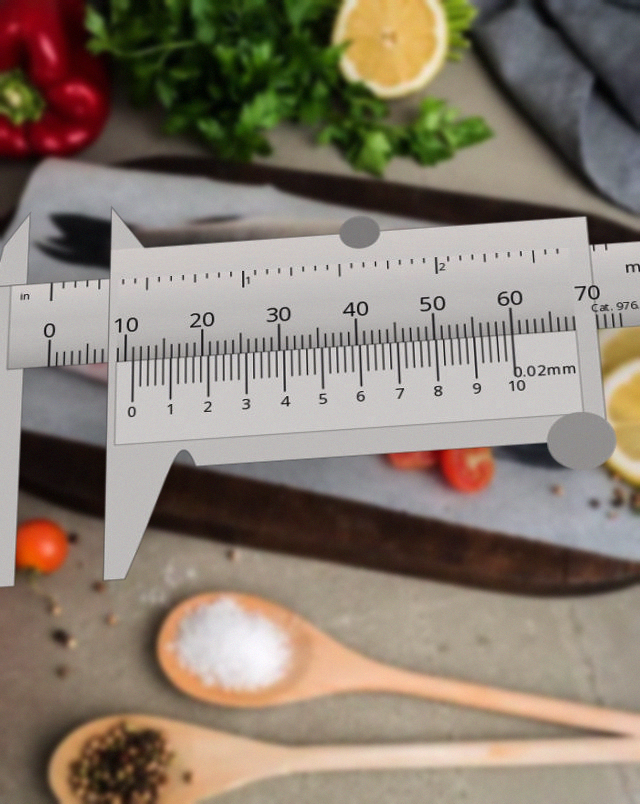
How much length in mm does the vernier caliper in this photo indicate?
11.0 mm
